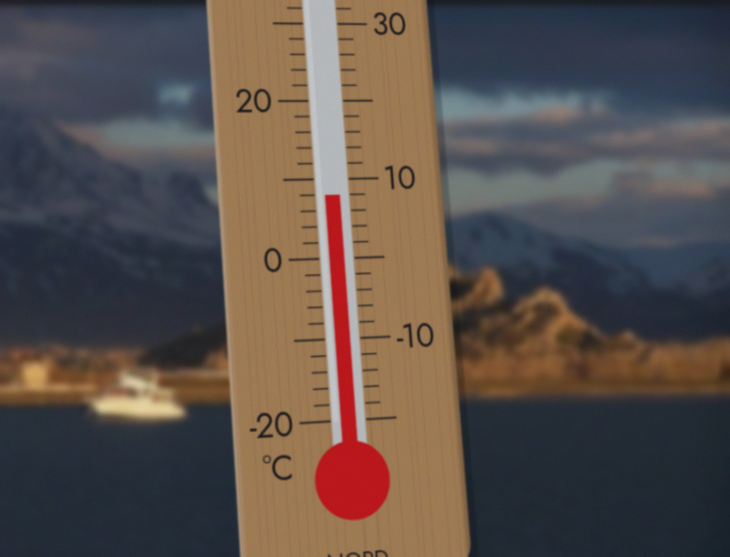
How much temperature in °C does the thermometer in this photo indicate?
8 °C
